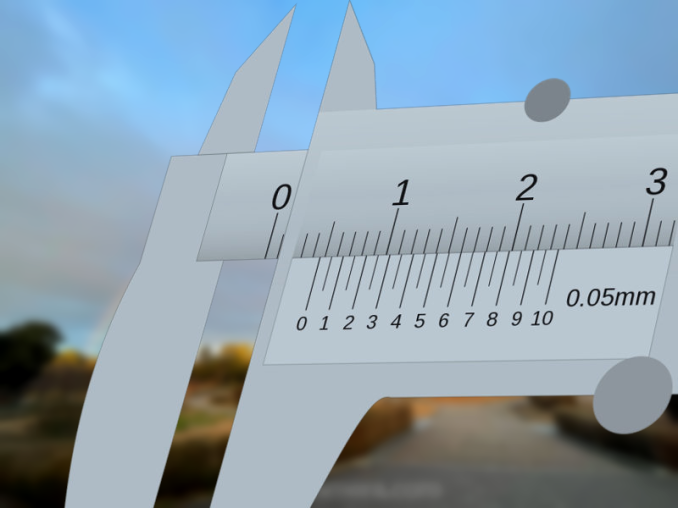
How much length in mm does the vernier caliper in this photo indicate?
4.6 mm
